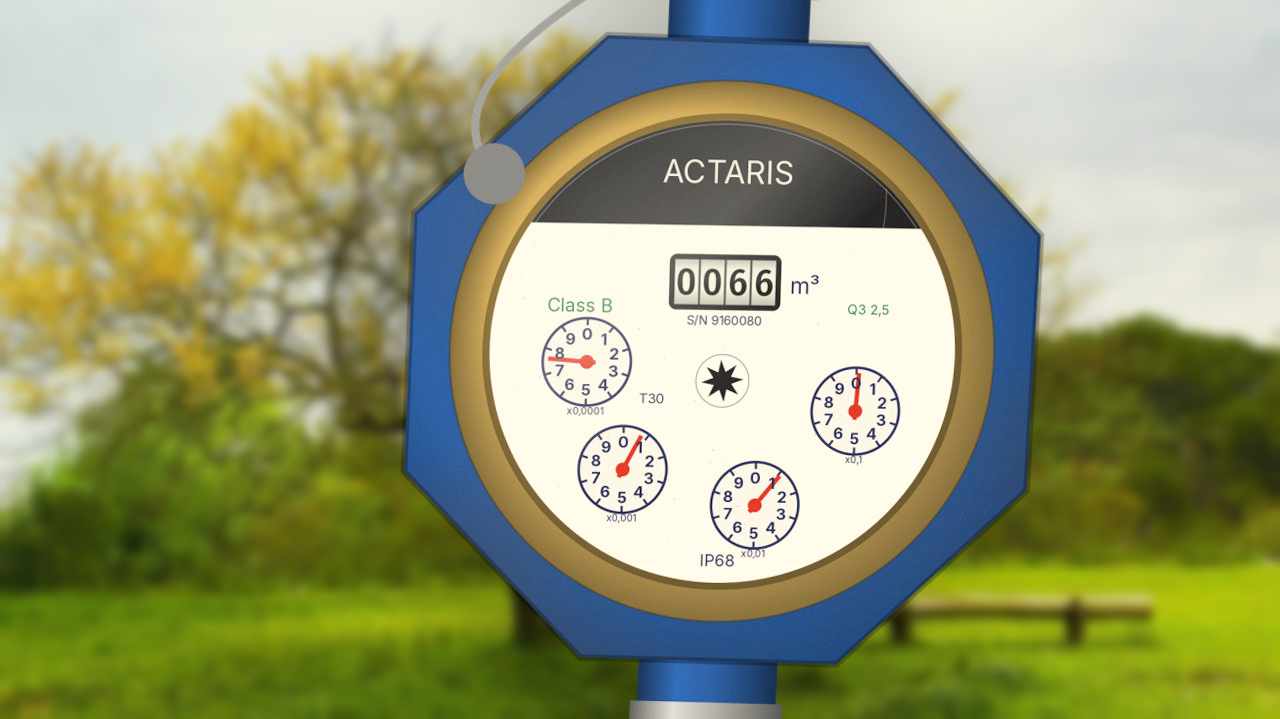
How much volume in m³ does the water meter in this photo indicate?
66.0107 m³
